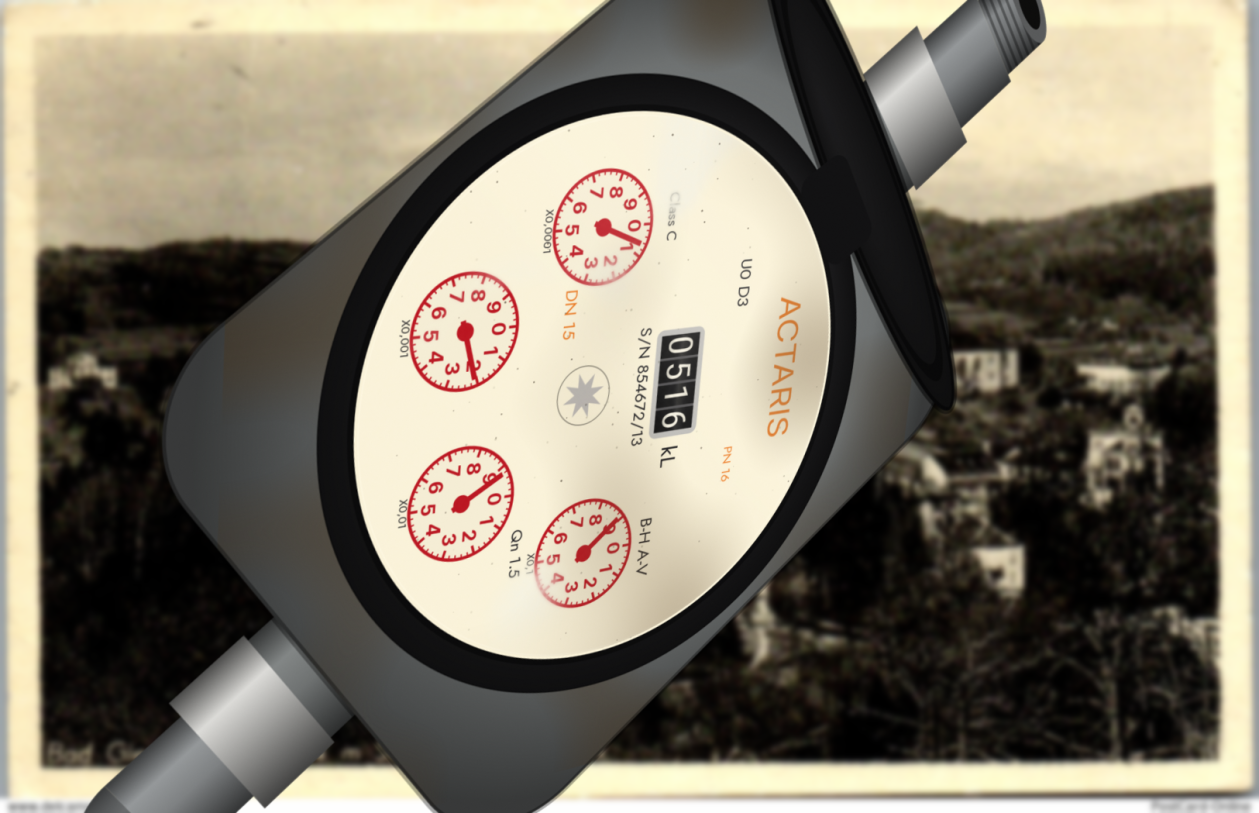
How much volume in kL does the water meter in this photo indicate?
516.8920 kL
